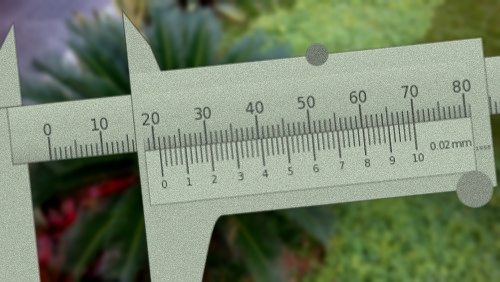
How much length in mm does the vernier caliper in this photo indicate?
21.0 mm
